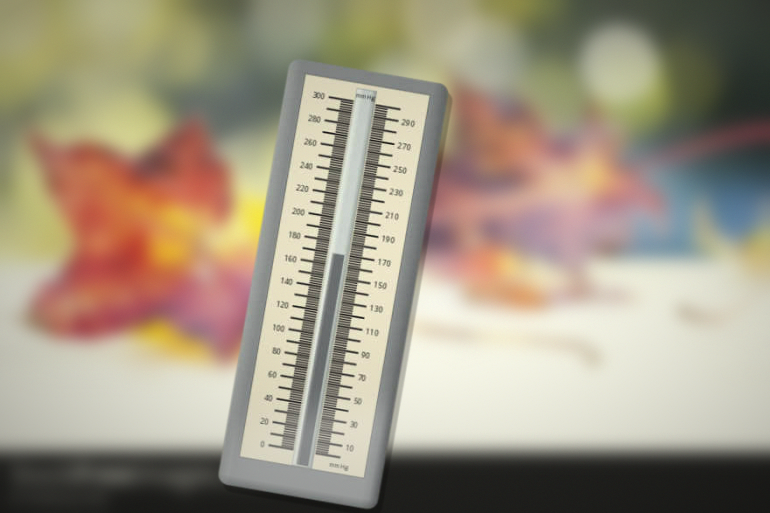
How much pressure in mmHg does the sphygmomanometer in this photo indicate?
170 mmHg
